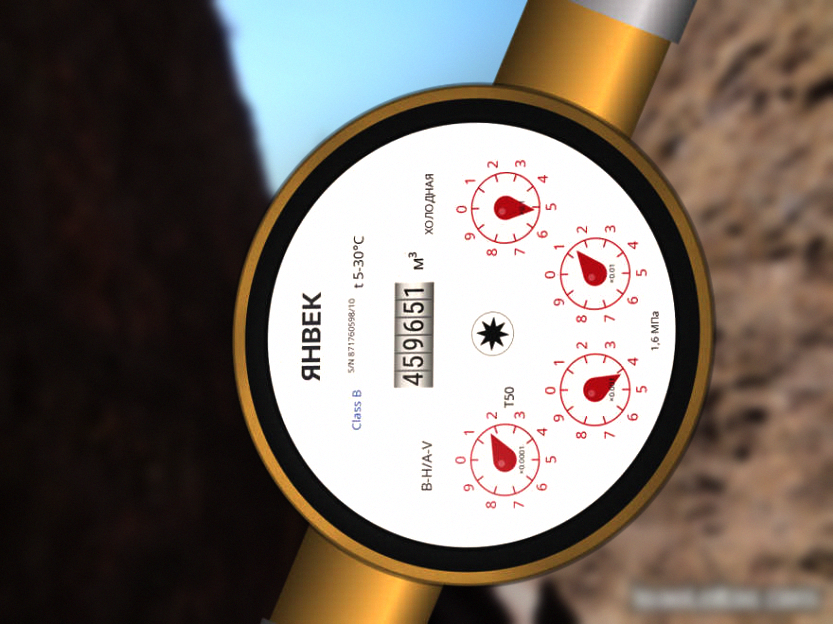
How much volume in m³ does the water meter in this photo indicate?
459651.5141 m³
